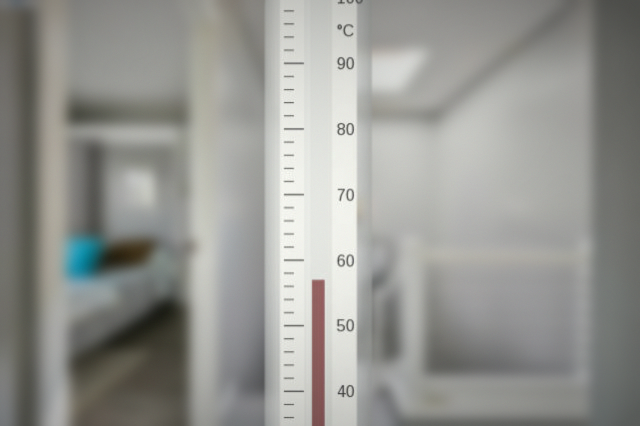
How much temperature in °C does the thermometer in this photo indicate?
57 °C
